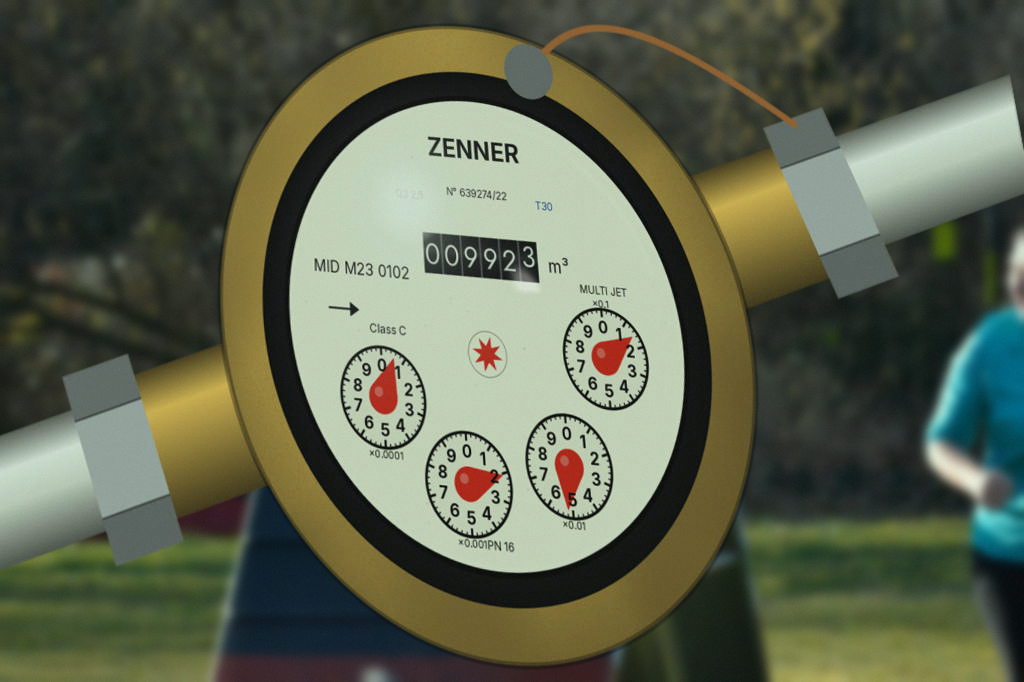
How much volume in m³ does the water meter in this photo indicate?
9923.1520 m³
